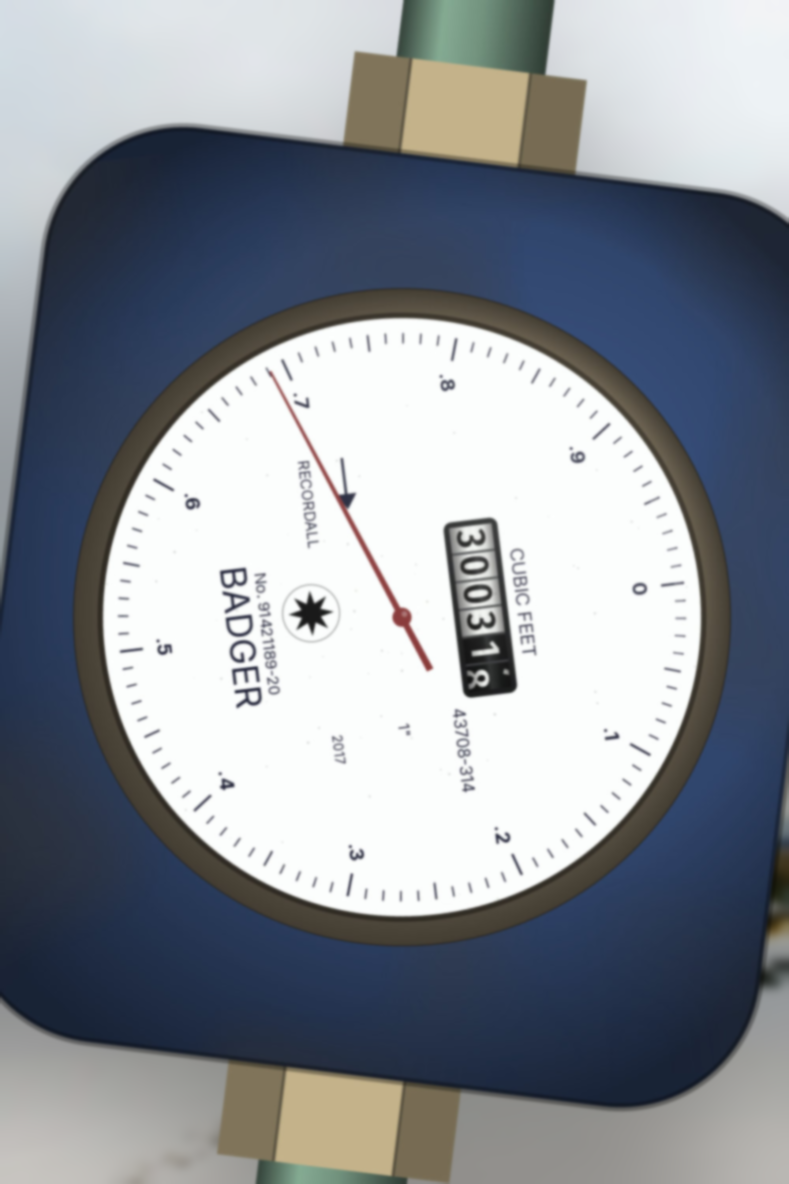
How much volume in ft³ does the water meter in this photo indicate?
300317.69 ft³
